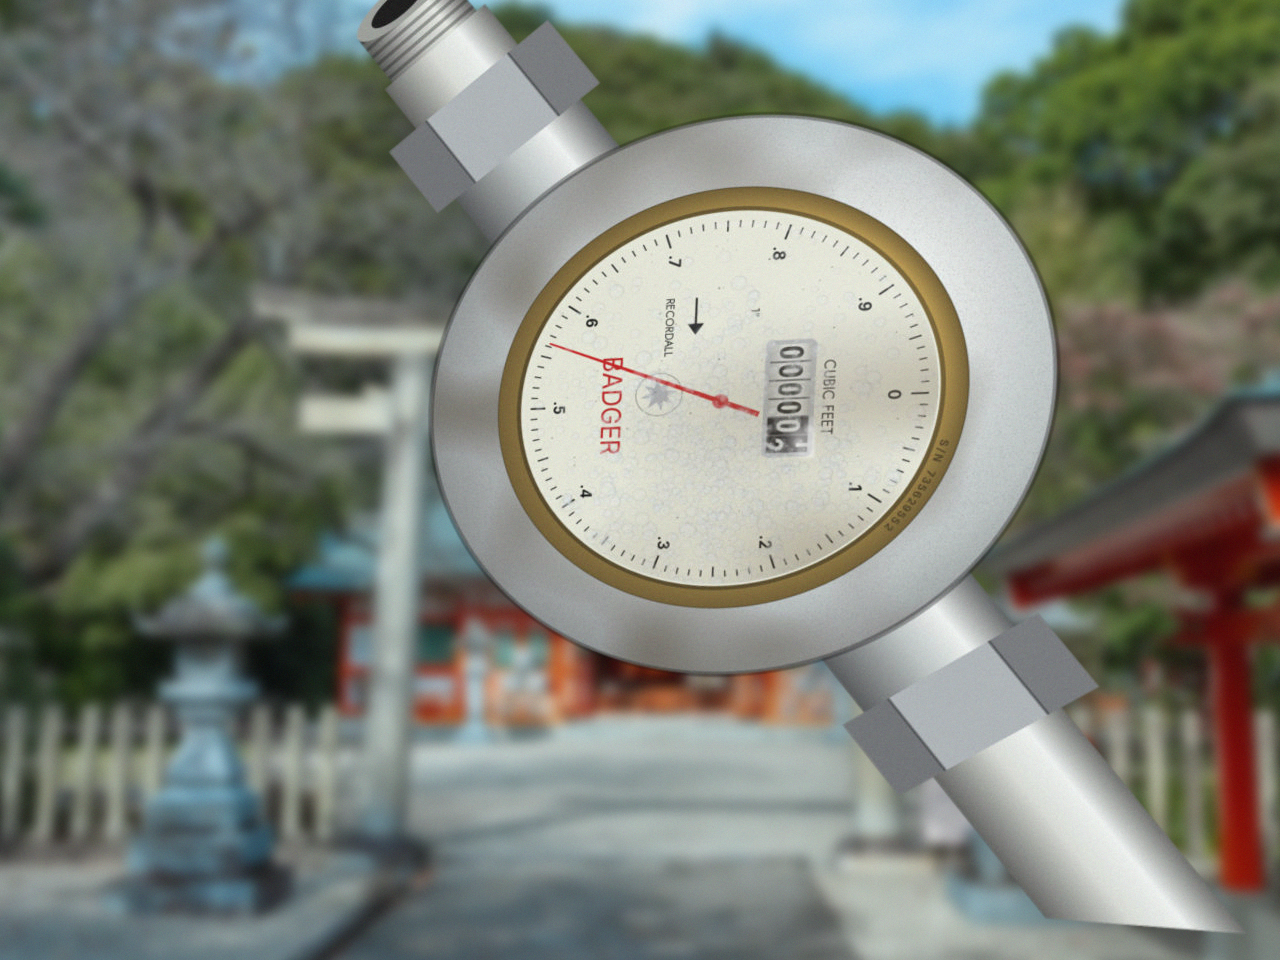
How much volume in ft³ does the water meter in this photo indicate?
1.56 ft³
